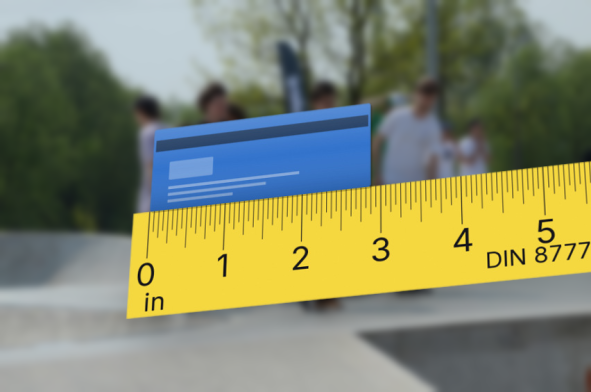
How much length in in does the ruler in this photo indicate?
2.875 in
